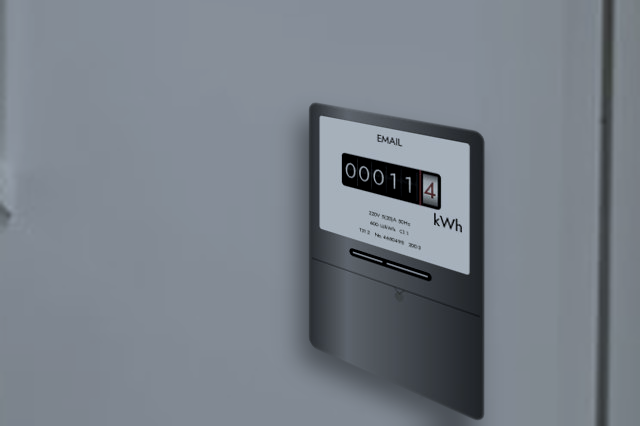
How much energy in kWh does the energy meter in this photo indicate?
11.4 kWh
